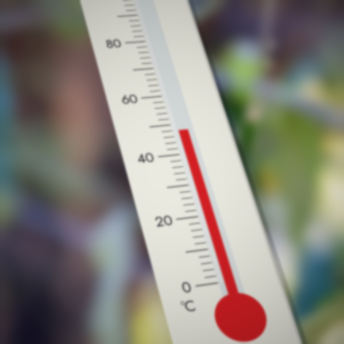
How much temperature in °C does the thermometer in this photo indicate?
48 °C
